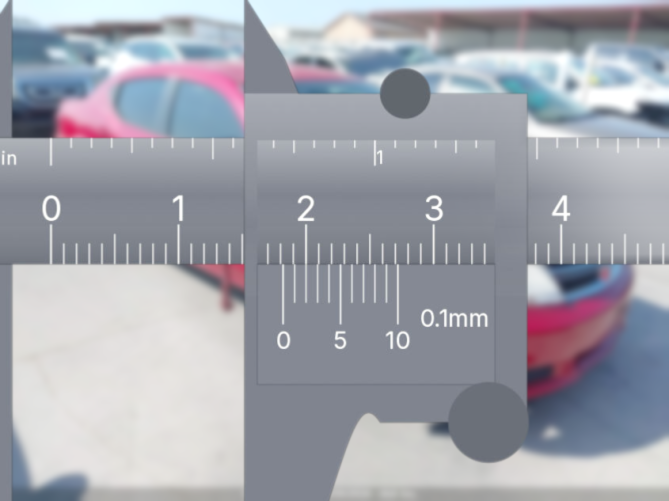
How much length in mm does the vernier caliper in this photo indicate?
18.2 mm
